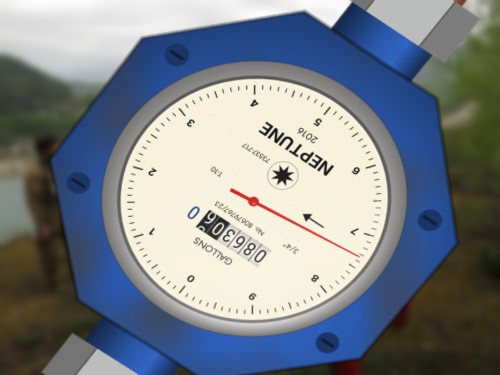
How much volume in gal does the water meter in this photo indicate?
863057.3 gal
